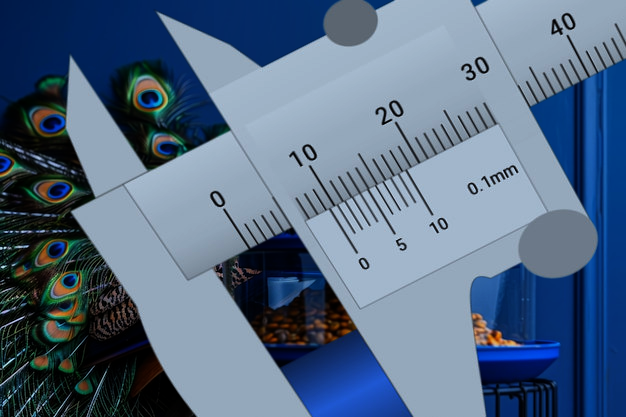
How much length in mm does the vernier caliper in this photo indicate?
9.4 mm
